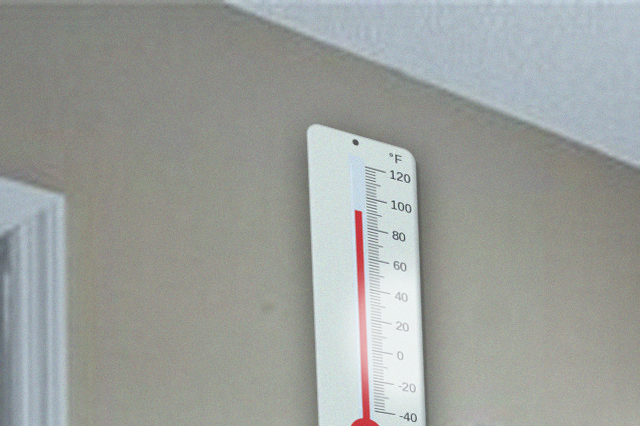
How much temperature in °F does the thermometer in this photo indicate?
90 °F
